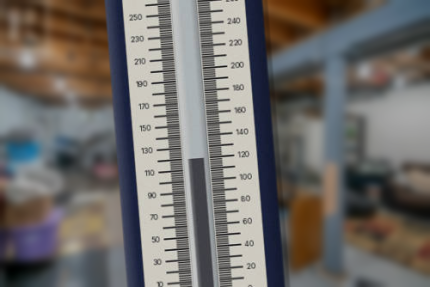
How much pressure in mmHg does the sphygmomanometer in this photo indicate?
120 mmHg
